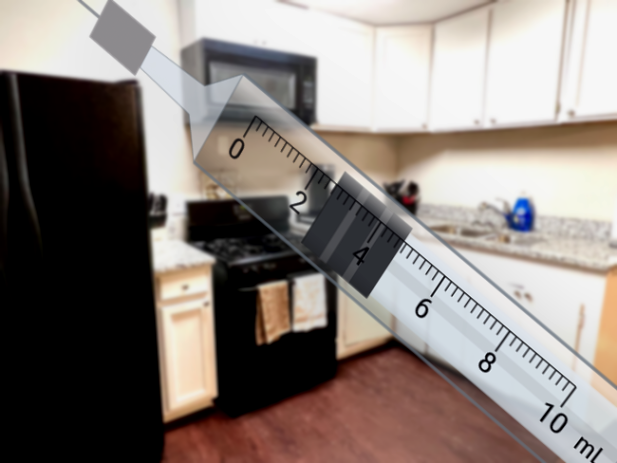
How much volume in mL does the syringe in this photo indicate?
2.6 mL
